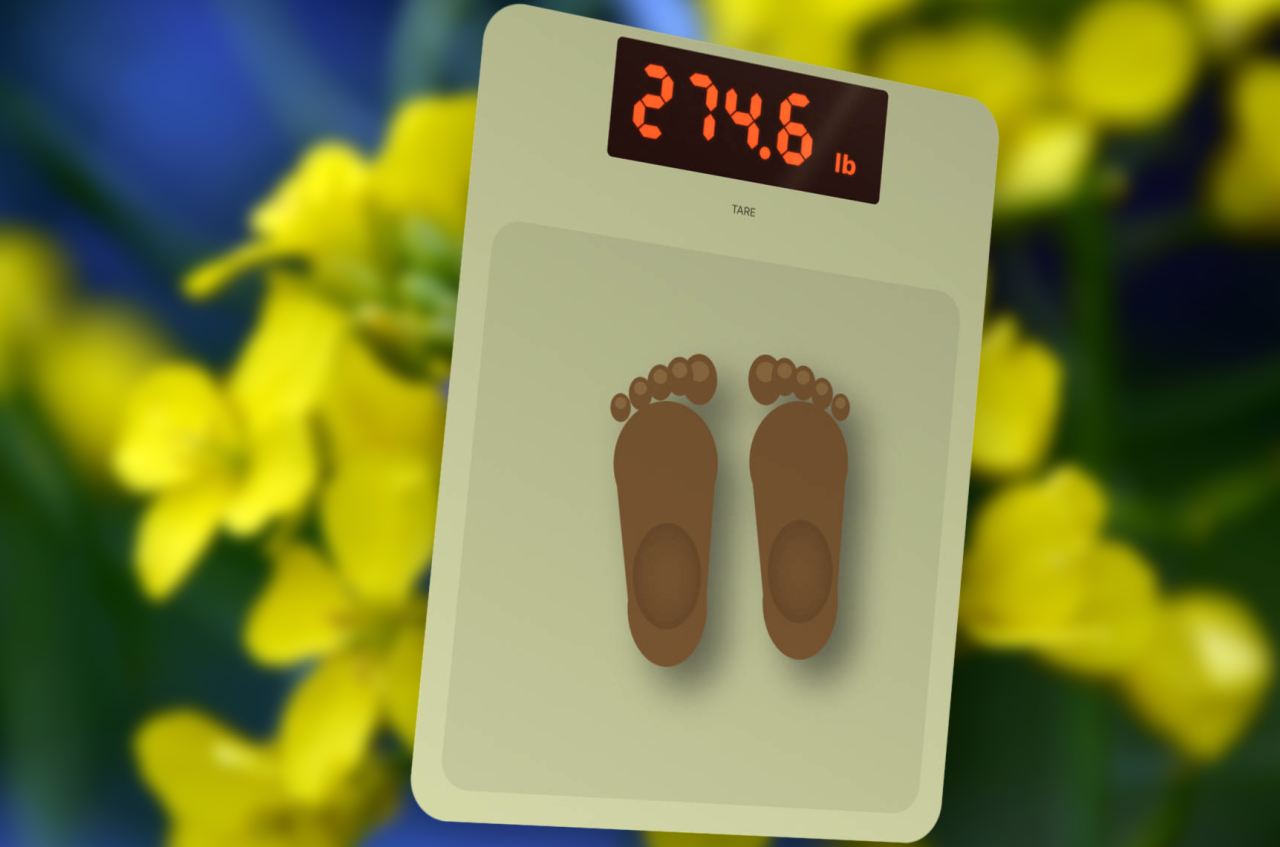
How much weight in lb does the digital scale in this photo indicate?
274.6 lb
